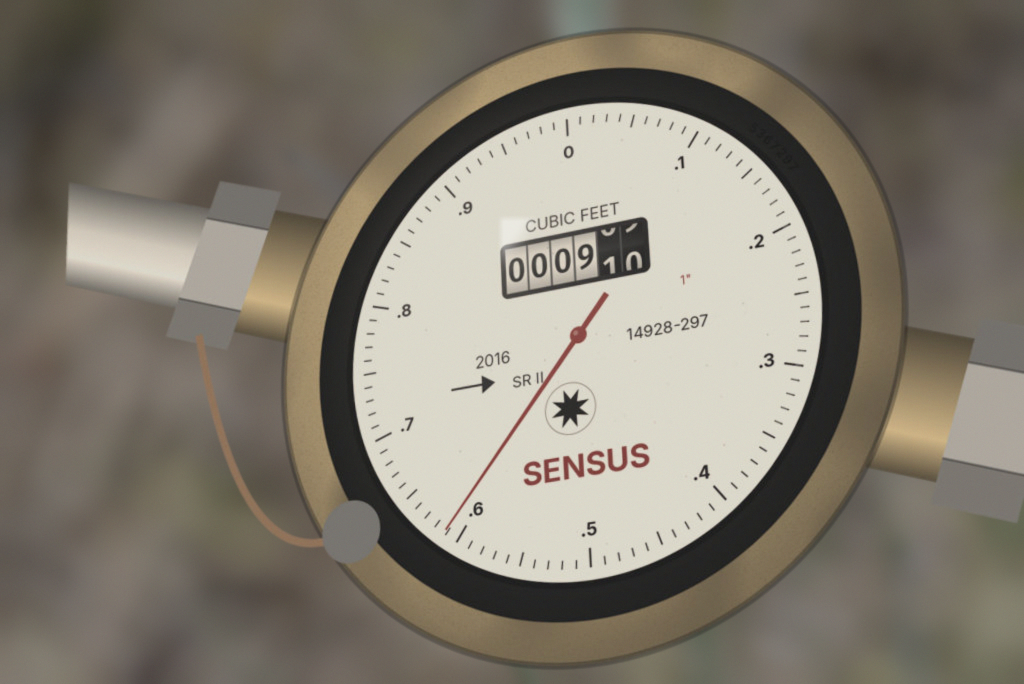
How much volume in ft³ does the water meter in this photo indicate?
909.61 ft³
